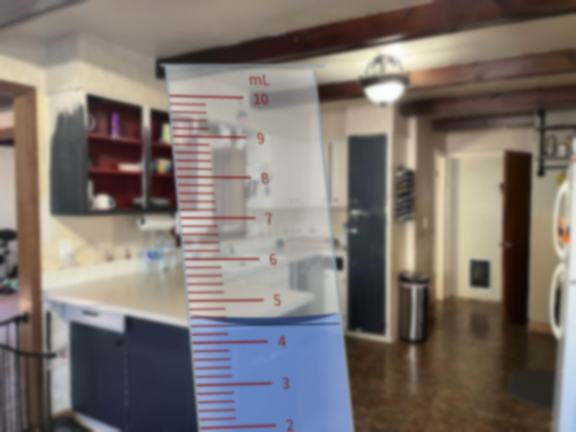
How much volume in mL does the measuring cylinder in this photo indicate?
4.4 mL
